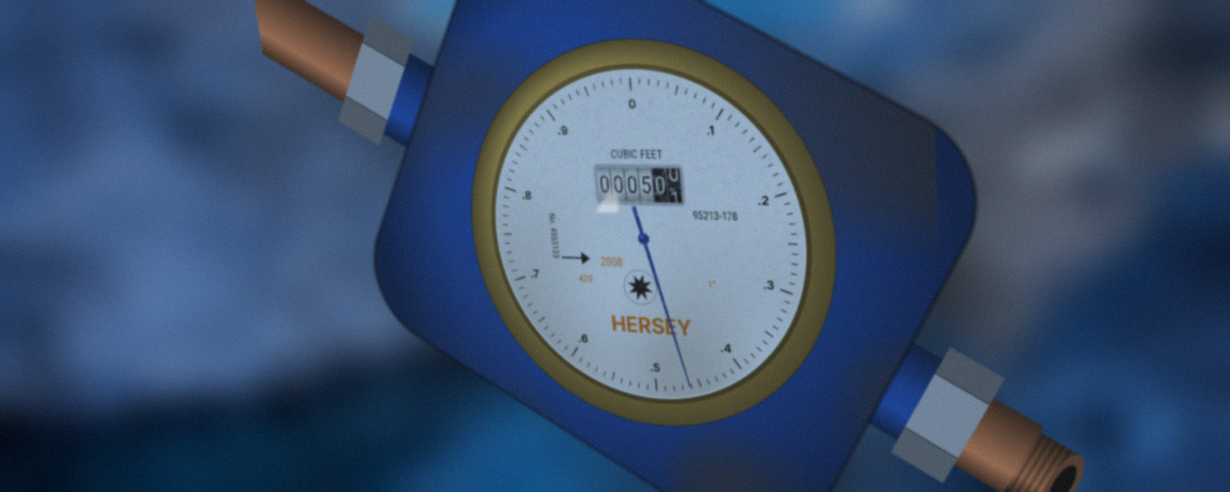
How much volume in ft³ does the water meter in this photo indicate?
500.46 ft³
